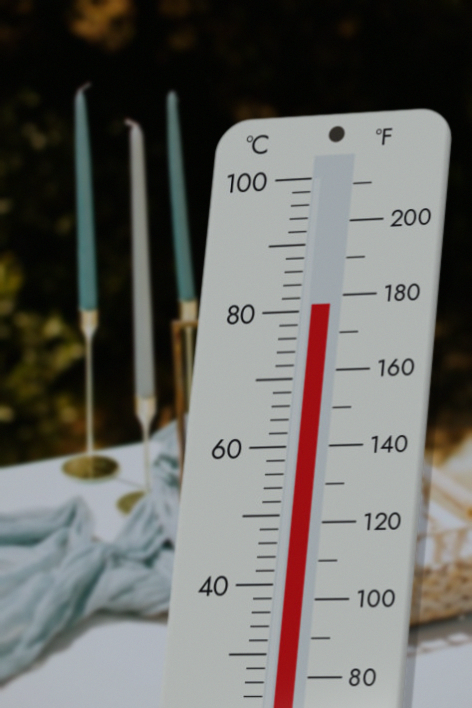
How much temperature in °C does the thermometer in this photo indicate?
81 °C
